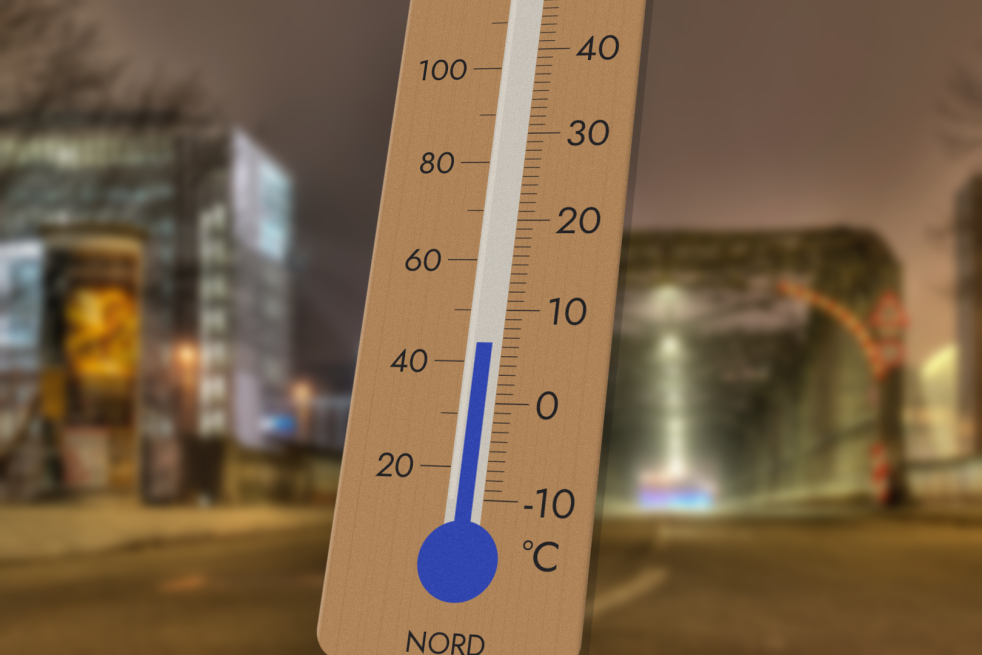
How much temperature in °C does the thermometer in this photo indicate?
6.5 °C
